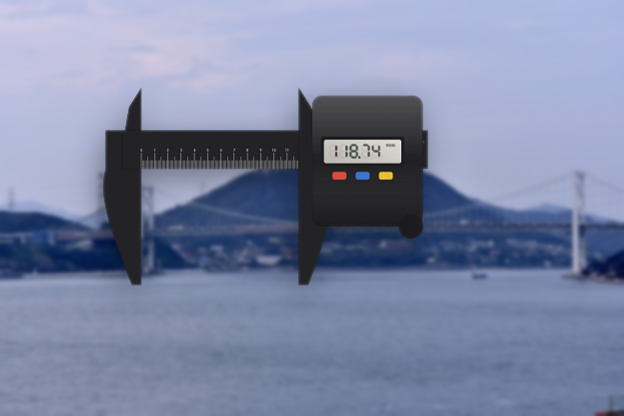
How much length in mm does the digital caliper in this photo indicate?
118.74 mm
